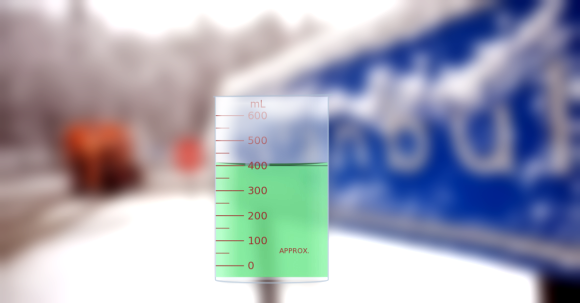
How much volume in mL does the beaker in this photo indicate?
400 mL
